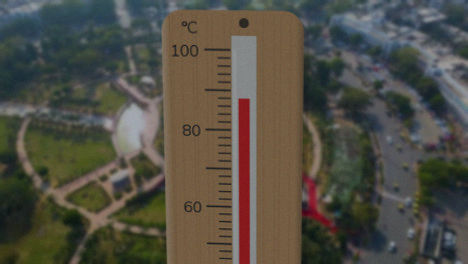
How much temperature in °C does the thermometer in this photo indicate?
88 °C
